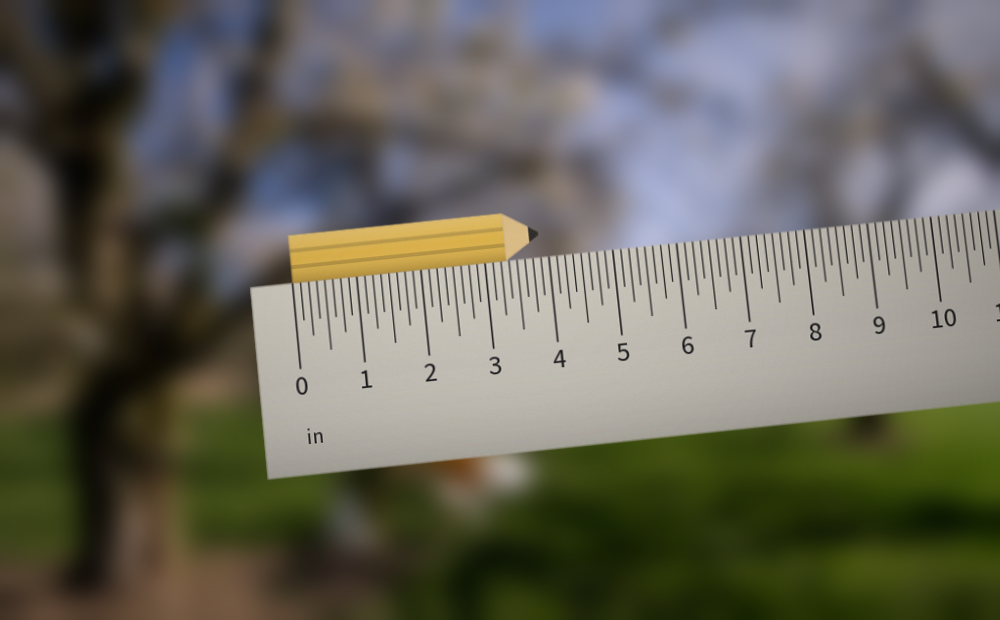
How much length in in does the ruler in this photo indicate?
3.875 in
